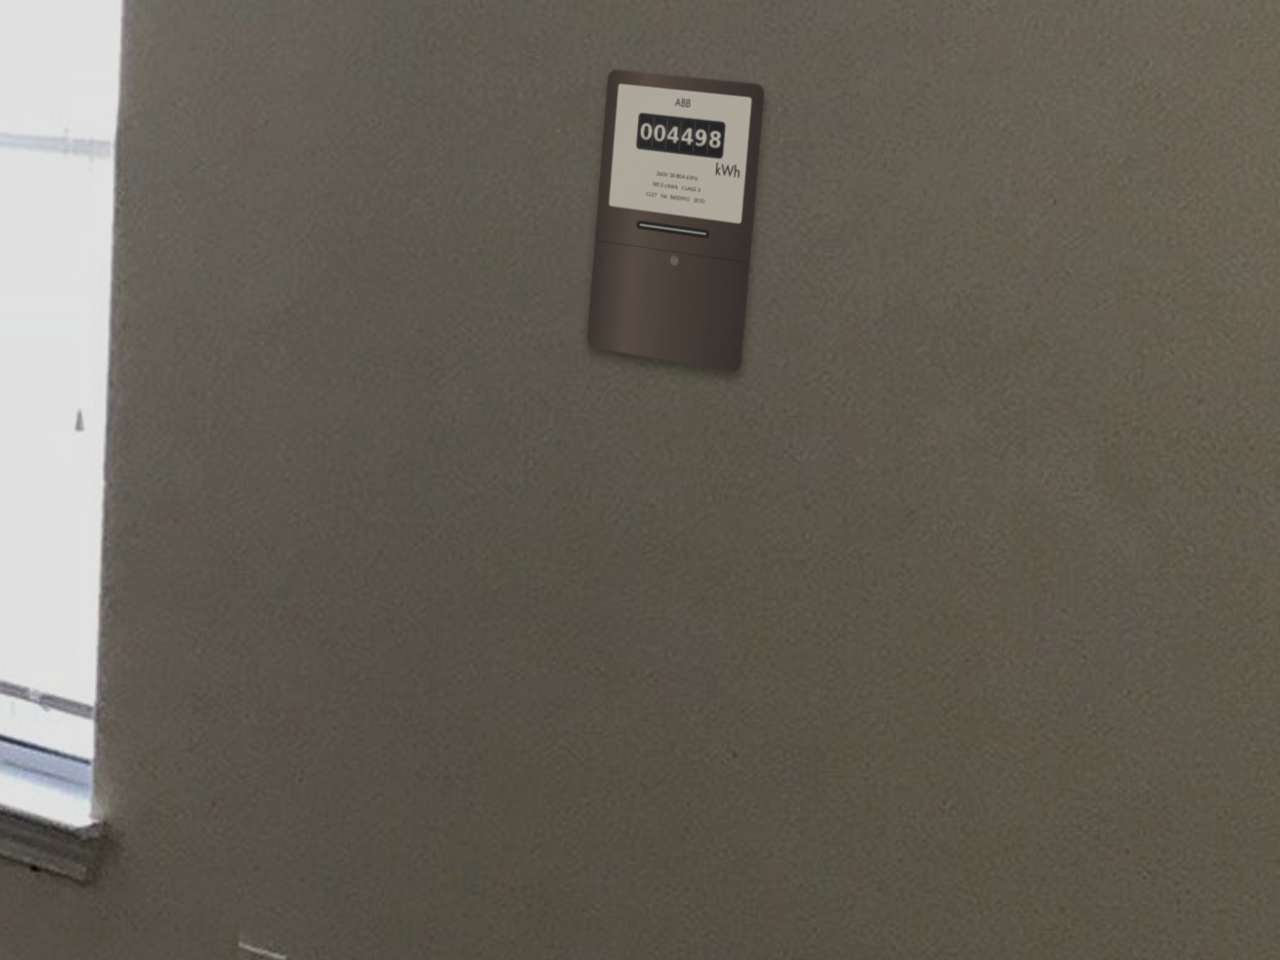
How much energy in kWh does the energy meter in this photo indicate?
4498 kWh
